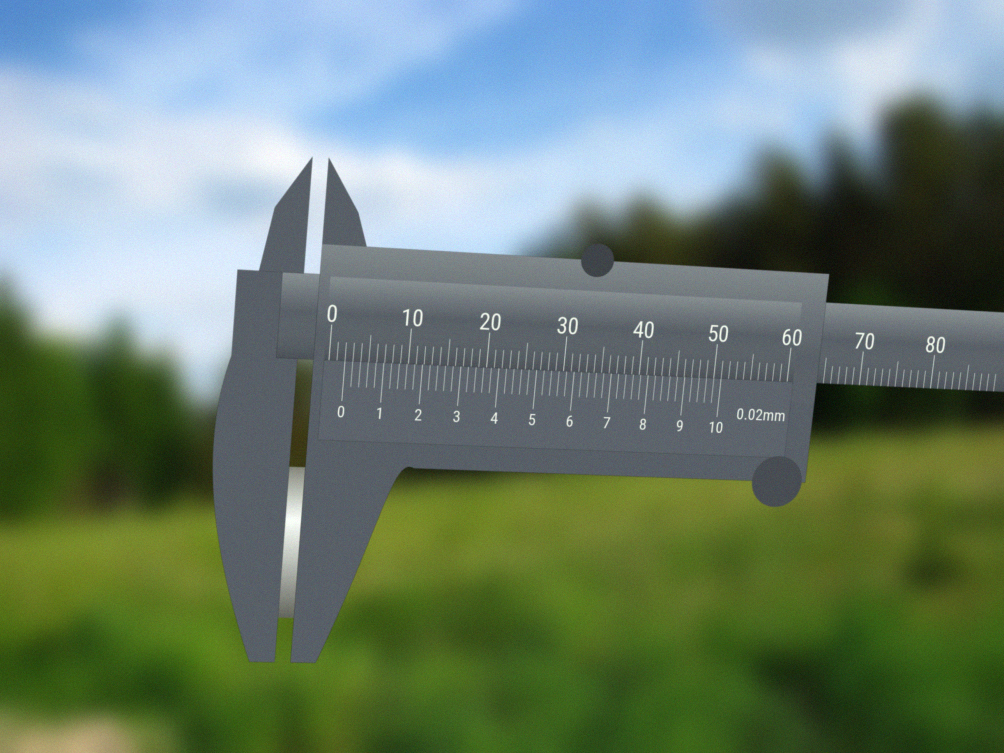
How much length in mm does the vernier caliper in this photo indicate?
2.0 mm
